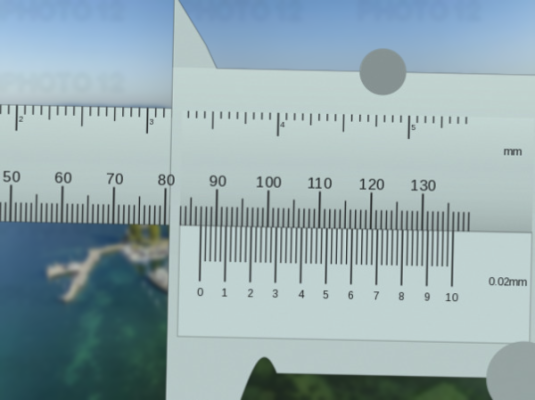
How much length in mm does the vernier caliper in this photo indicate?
87.0 mm
